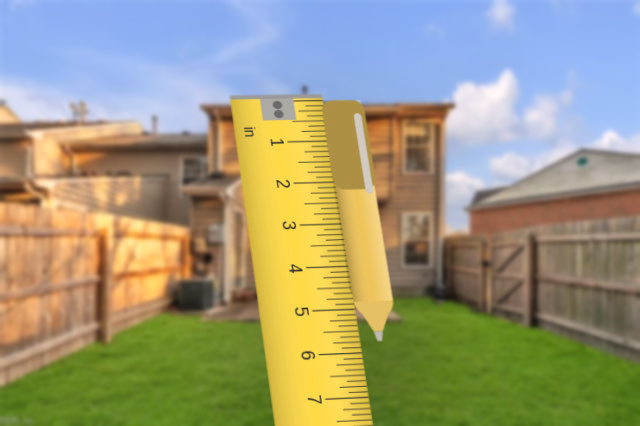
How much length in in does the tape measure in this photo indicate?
5.75 in
